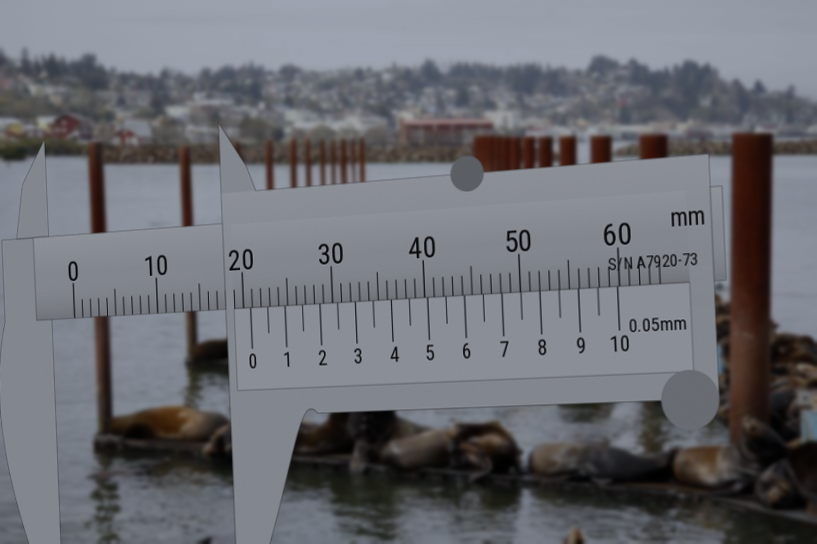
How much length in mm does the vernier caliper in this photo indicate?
20.8 mm
